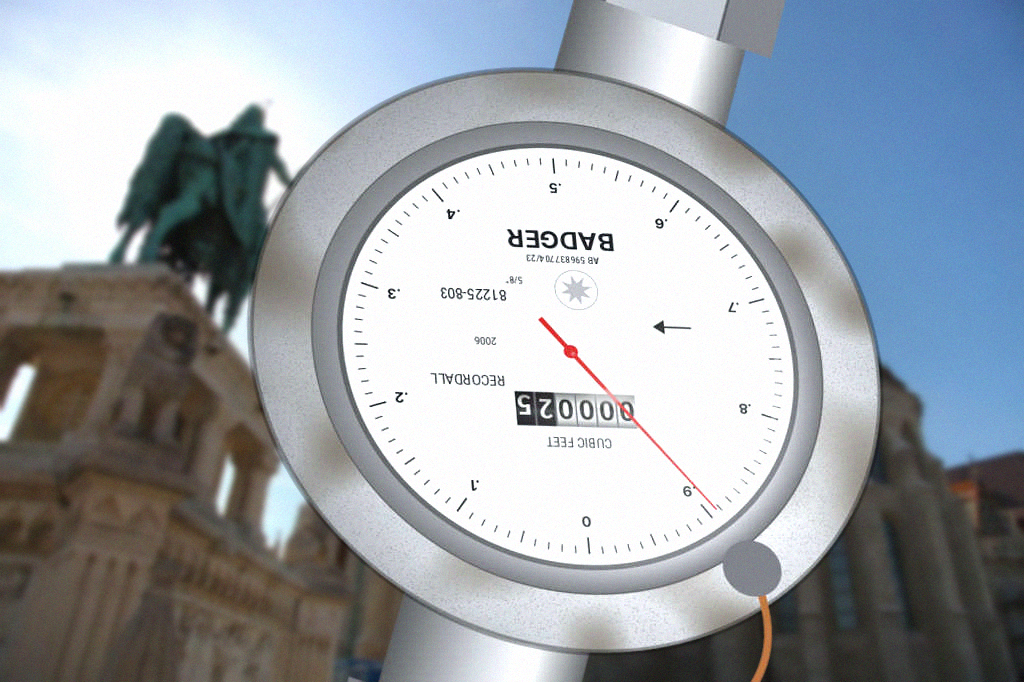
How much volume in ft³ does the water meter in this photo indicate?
24.89 ft³
